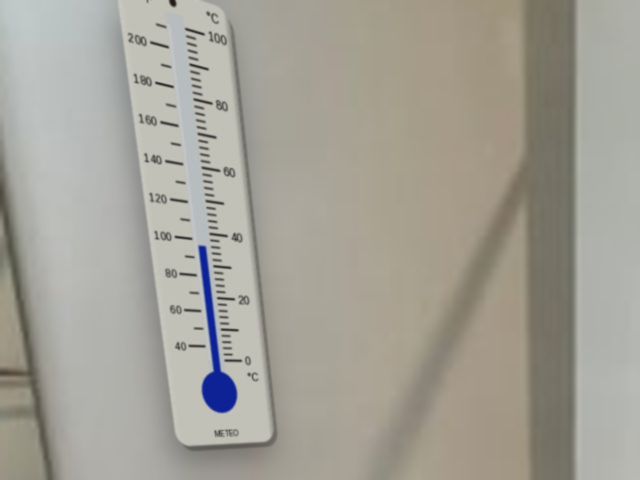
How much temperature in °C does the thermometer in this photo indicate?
36 °C
